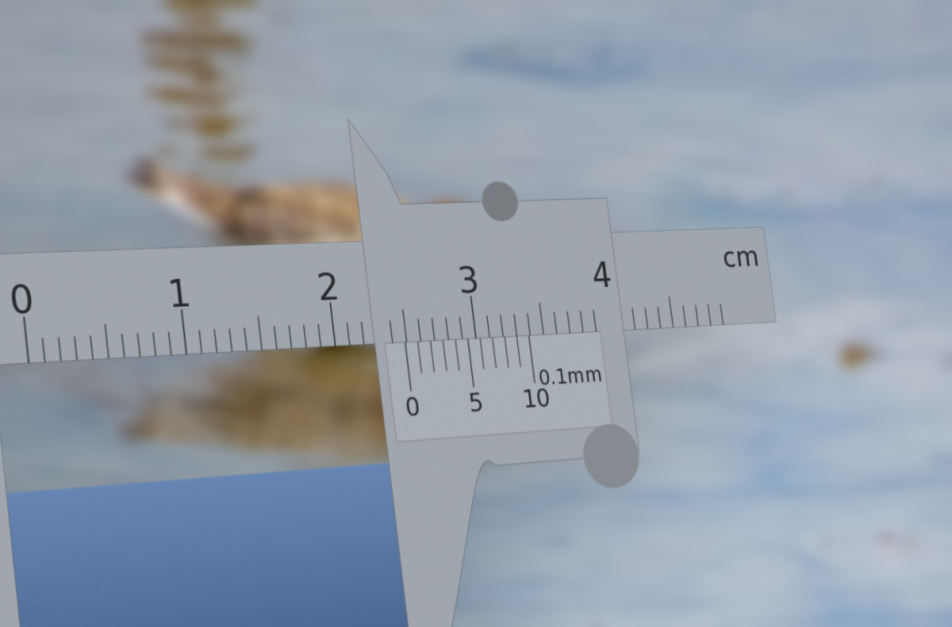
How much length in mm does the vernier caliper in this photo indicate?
24.9 mm
